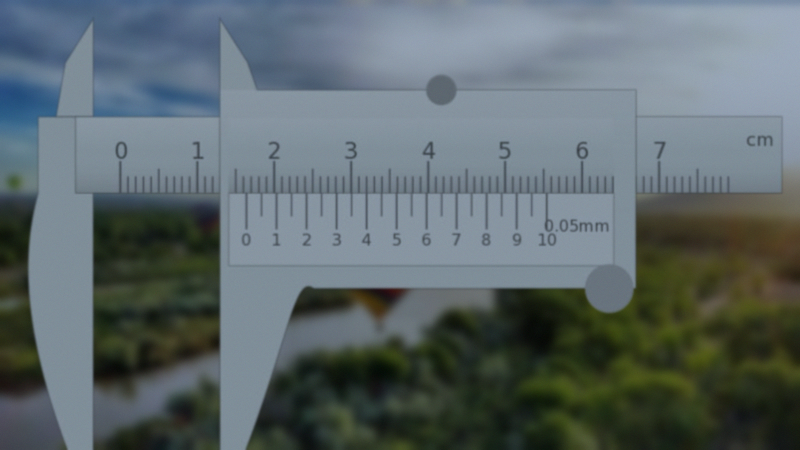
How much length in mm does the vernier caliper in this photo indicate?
16.4 mm
